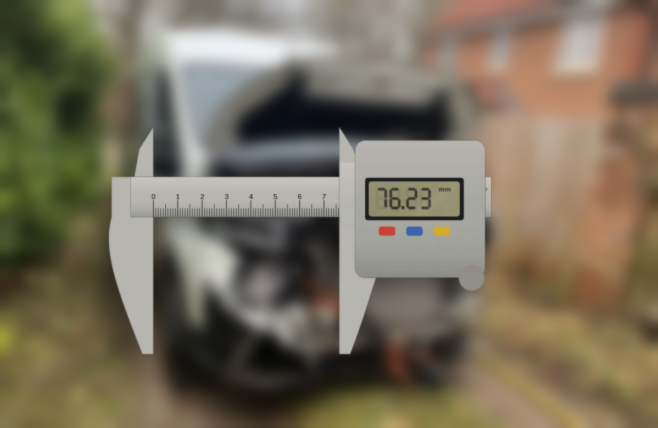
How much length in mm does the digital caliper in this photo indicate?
76.23 mm
